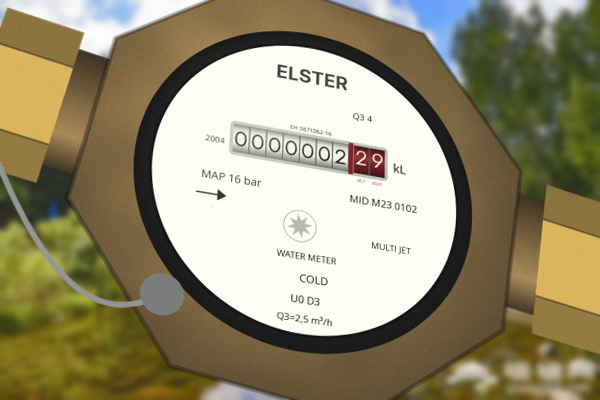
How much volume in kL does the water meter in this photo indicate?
2.29 kL
